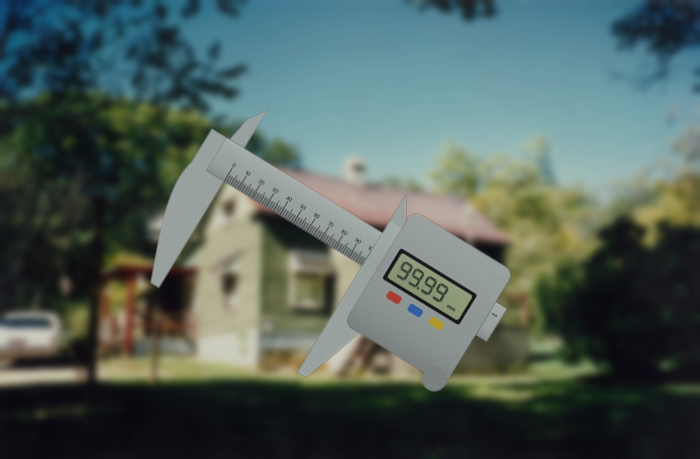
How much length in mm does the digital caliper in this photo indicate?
99.99 mm
